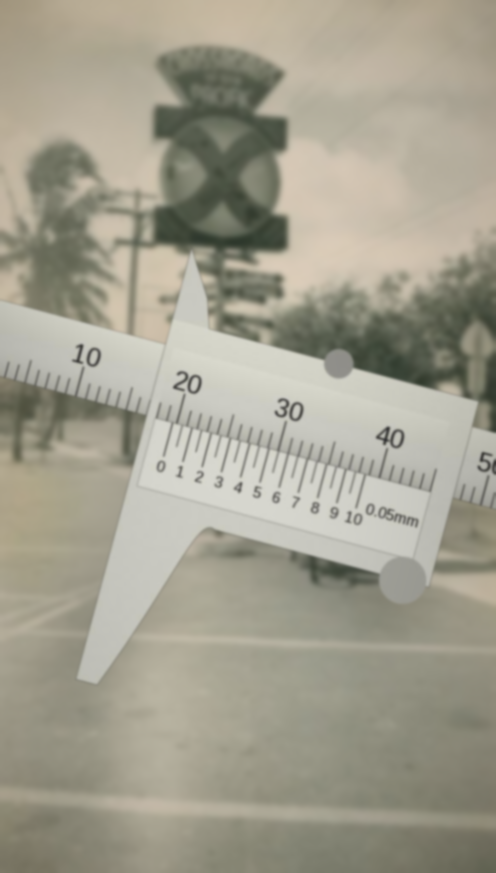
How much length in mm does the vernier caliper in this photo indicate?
19.6 mm
